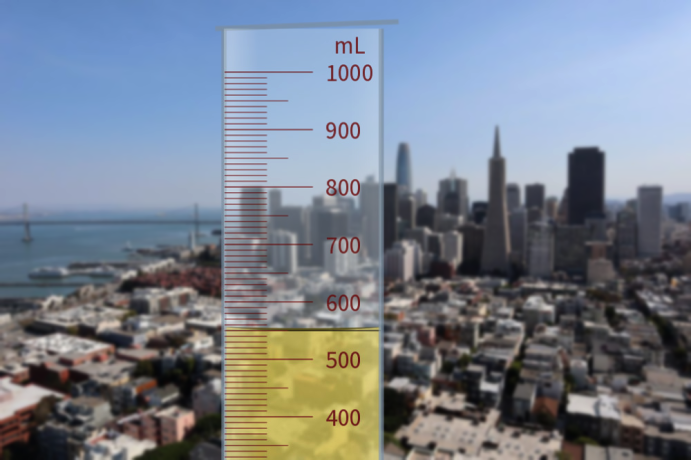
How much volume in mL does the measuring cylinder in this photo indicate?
550 mL
